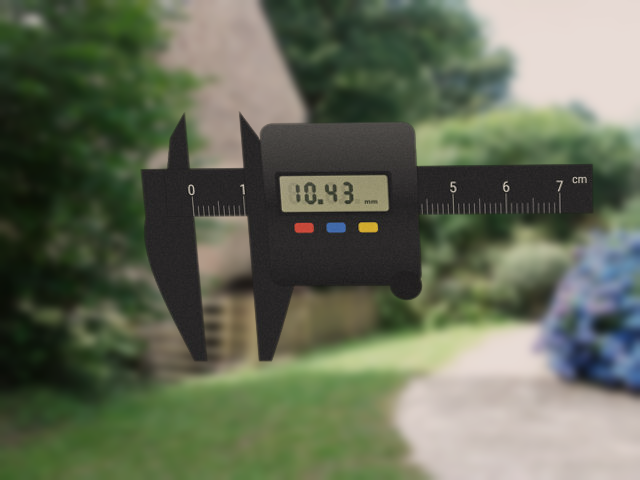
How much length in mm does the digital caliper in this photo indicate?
10.43 mm
